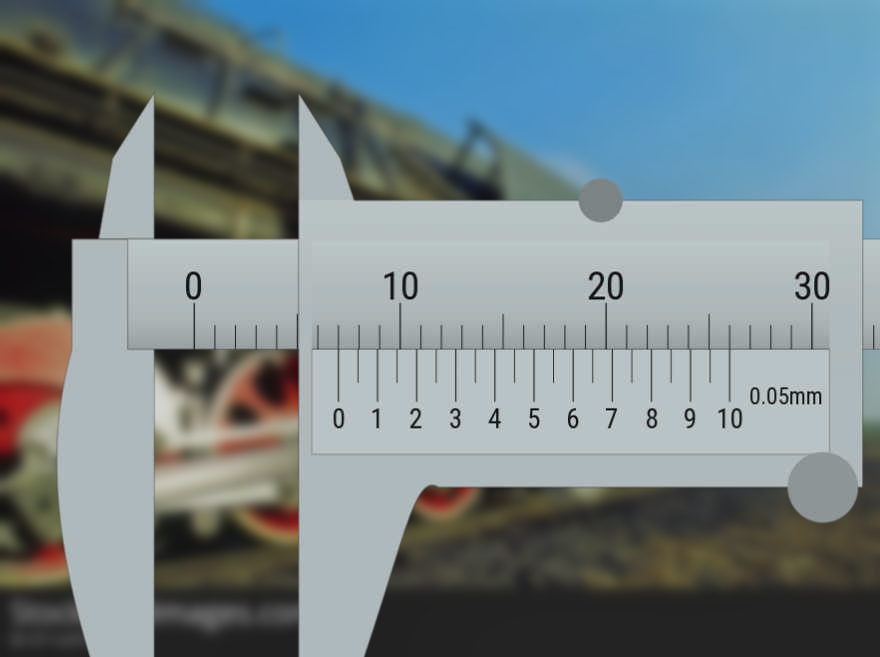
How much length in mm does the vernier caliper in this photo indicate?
7.0 mm
